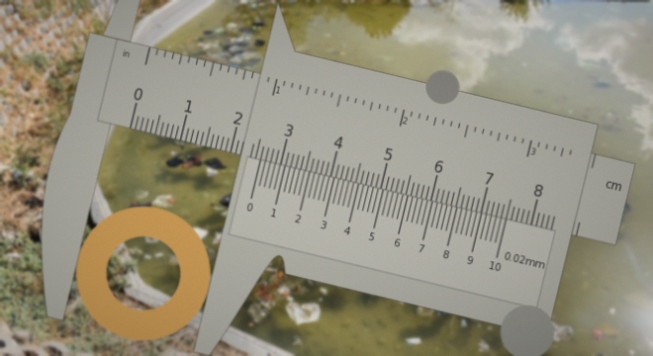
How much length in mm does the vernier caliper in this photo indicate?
26.0 mm
